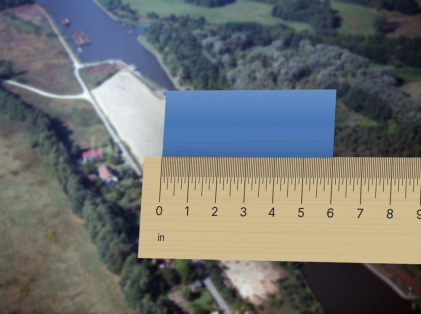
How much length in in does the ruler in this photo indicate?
6 in
